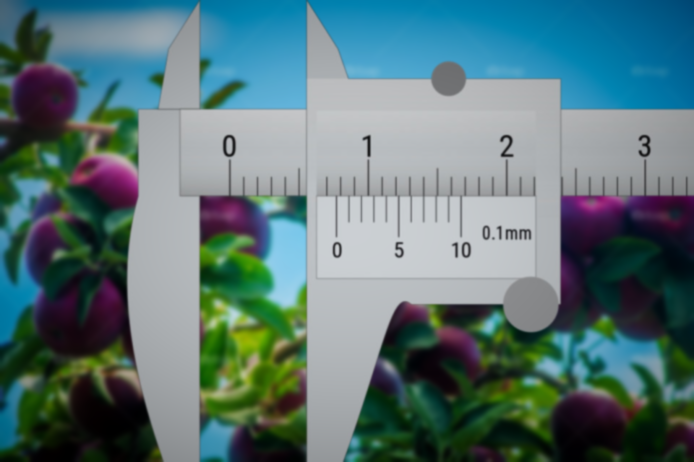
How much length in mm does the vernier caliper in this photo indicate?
7.7 mm
